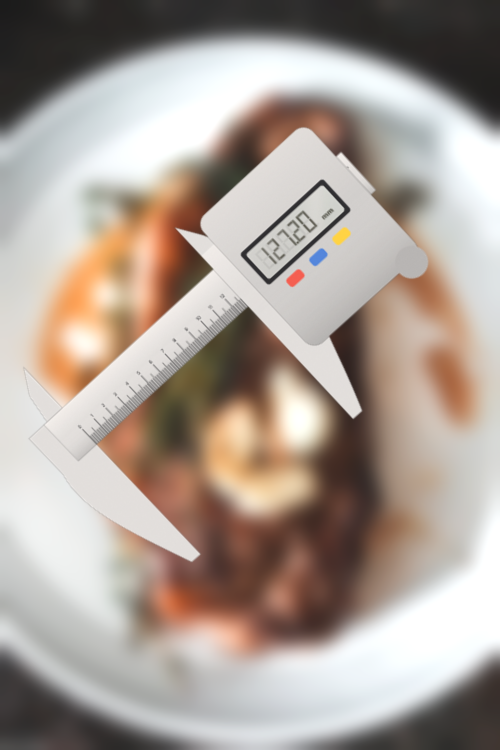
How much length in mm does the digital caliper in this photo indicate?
127.20 mm
